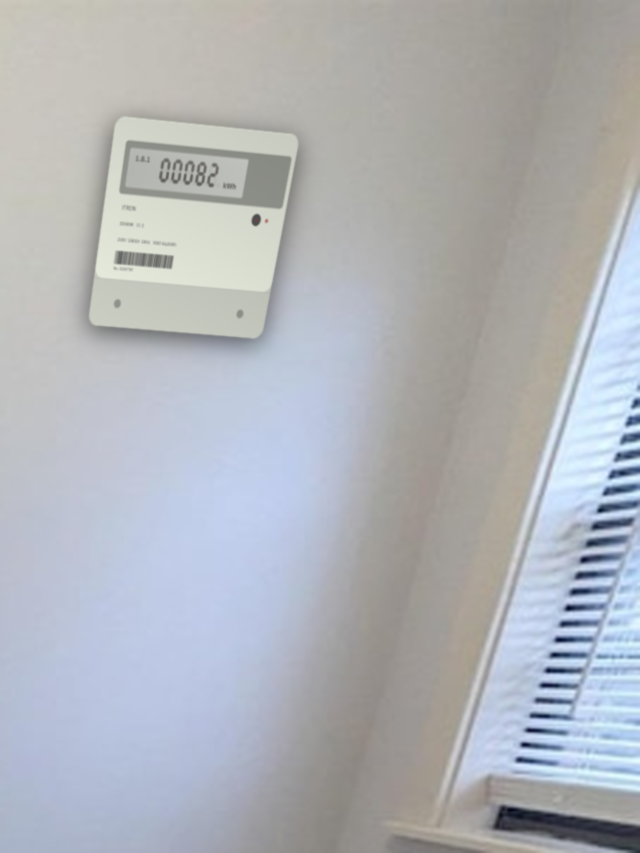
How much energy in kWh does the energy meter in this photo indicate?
82 kWh
